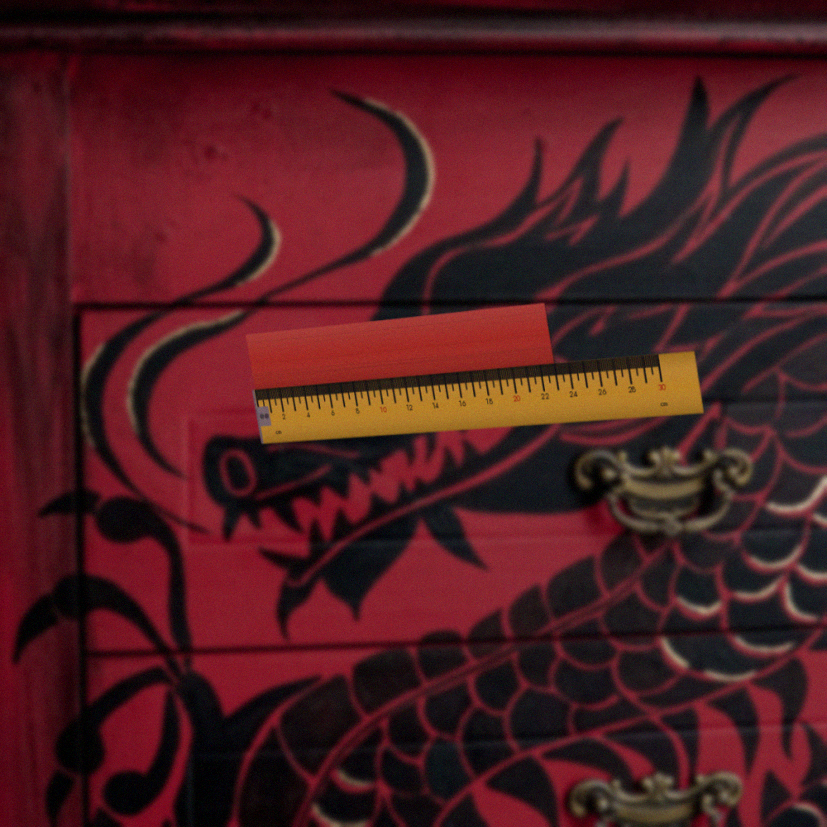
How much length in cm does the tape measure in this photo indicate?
23 cm
